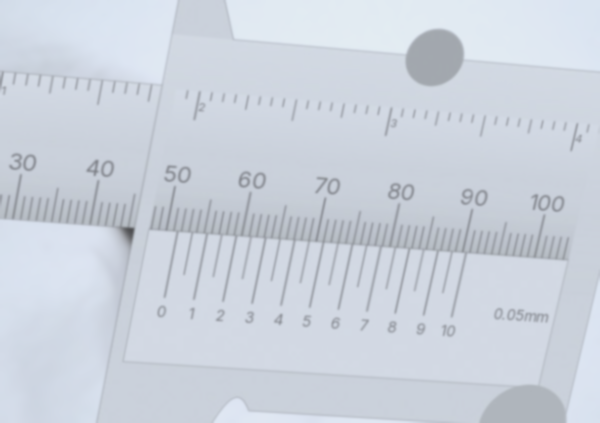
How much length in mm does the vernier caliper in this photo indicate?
51.5 mm
